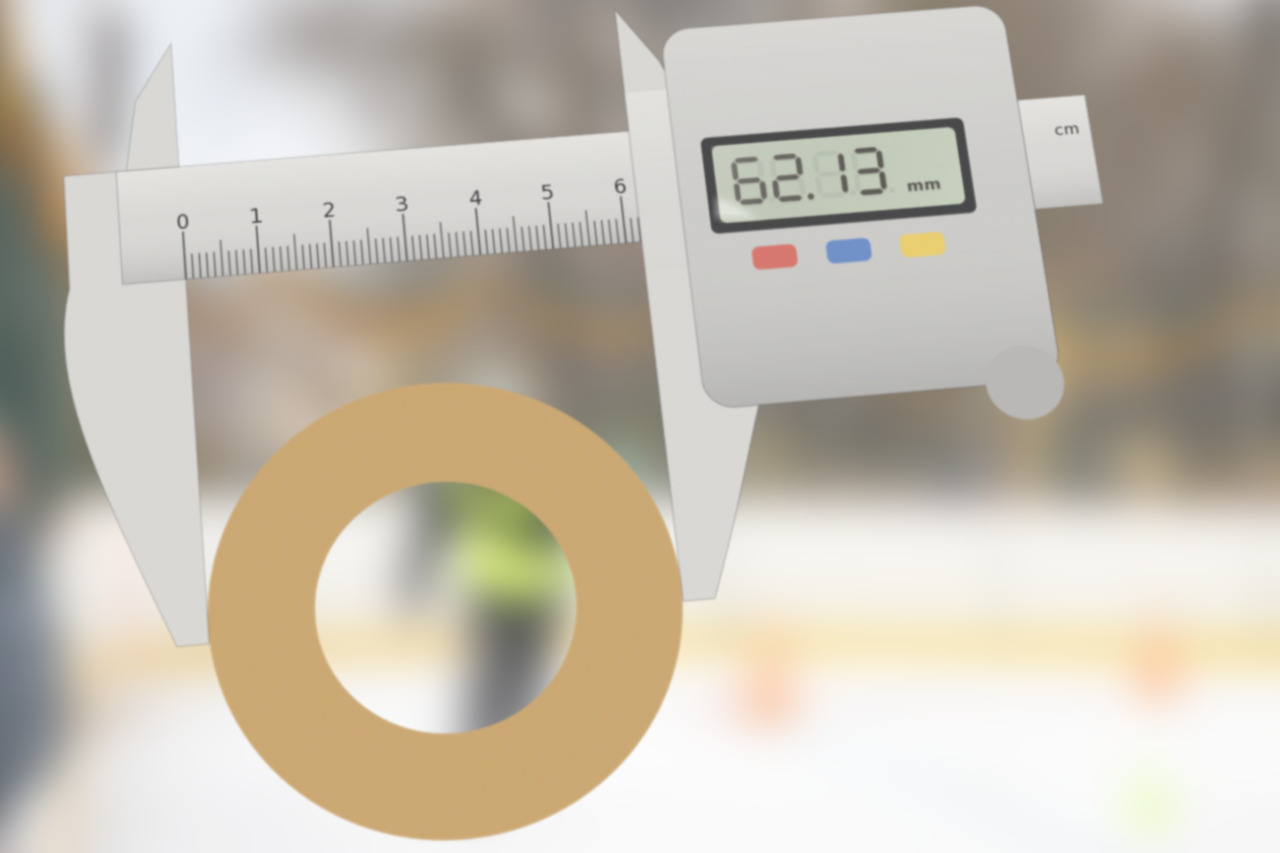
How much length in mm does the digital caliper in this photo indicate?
62.13 mm
